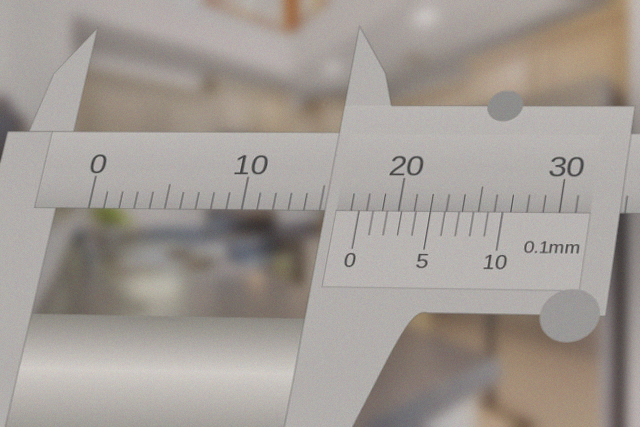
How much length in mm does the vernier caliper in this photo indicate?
17.5 mm
